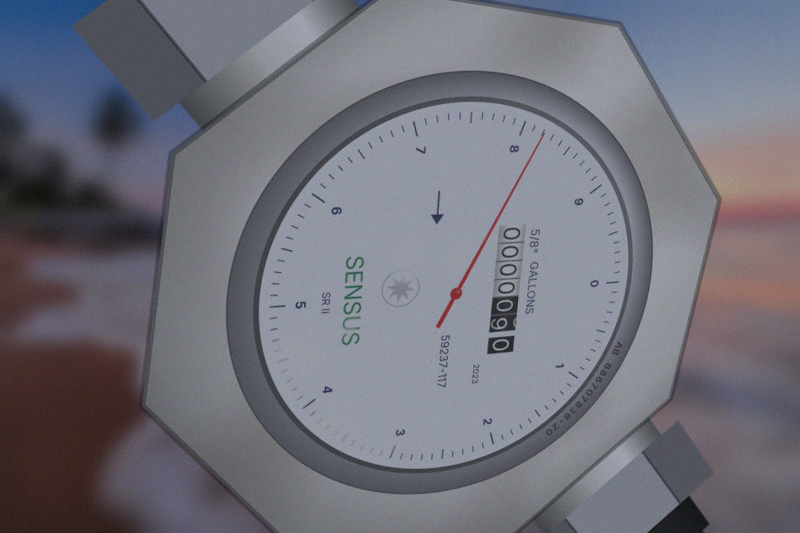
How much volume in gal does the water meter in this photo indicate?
88.2 gal
